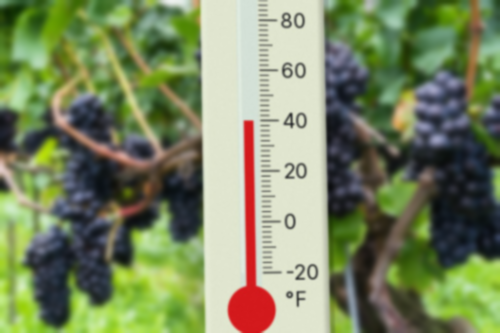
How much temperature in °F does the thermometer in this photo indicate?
40 °F
